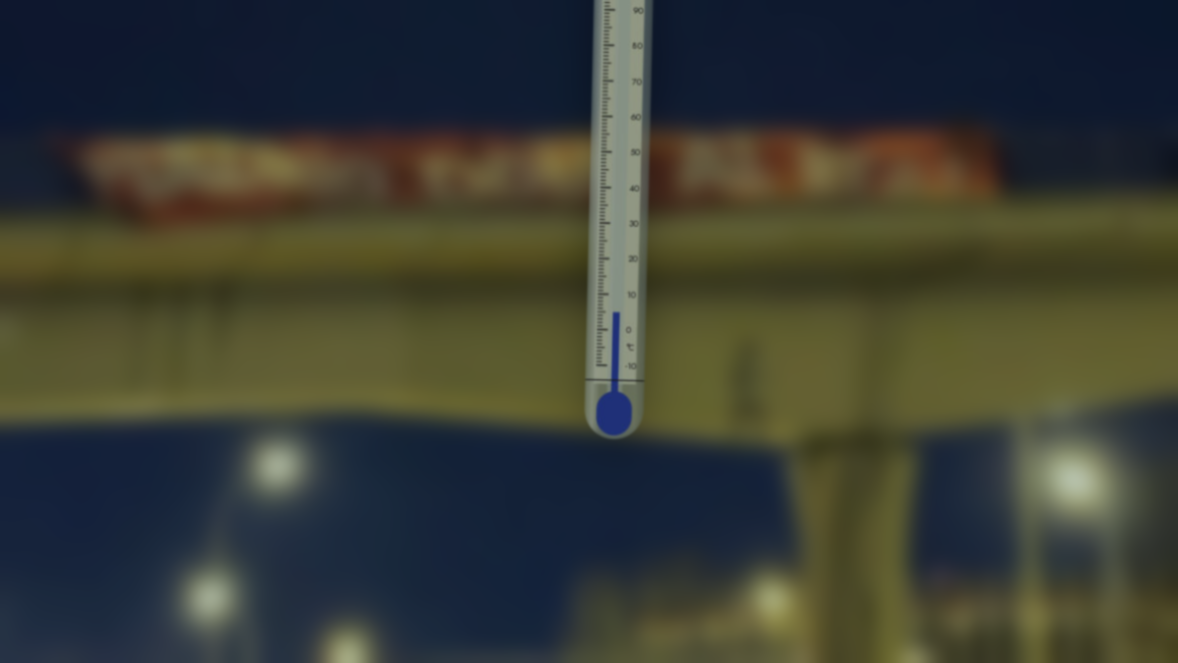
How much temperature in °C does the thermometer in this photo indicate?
5 °C
